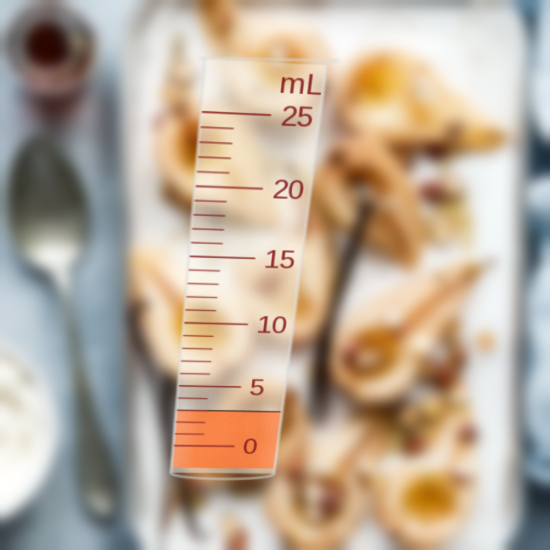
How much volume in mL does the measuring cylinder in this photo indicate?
3 mL
